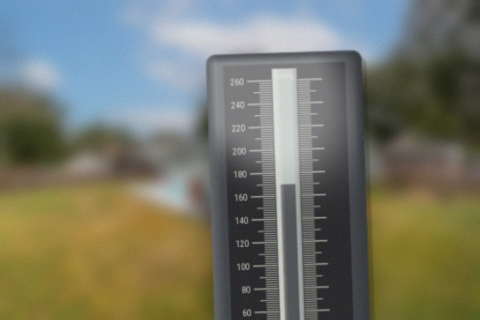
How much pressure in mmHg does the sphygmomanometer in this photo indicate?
170 mmHg
